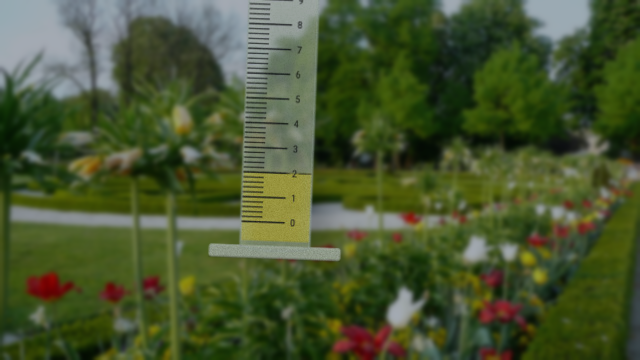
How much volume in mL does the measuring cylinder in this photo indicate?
2 mL
